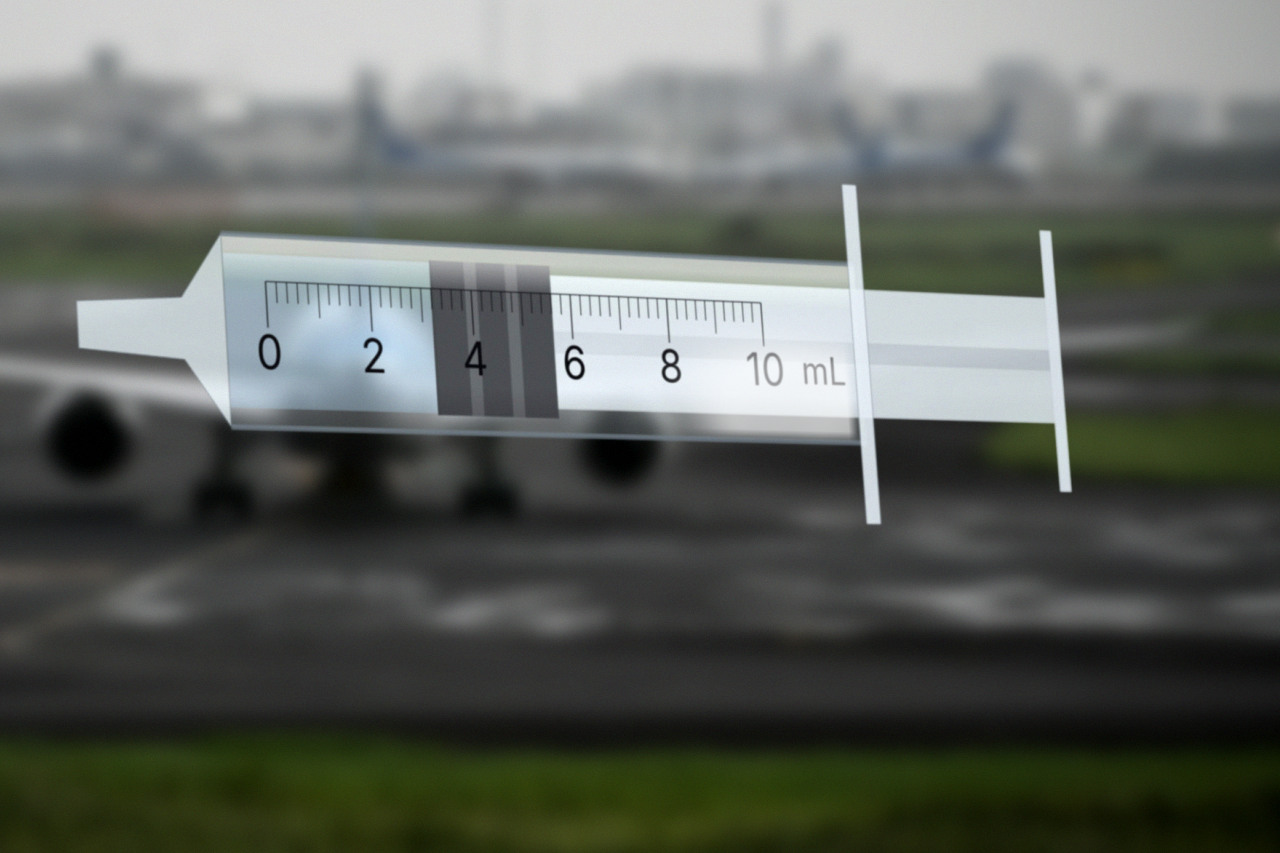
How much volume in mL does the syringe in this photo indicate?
3.2 mL
